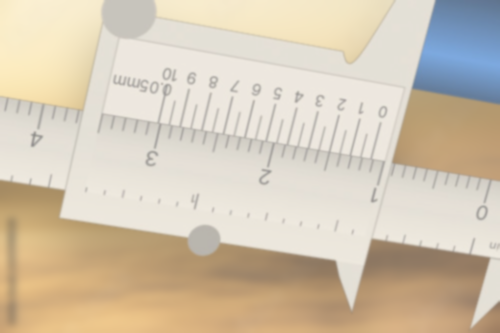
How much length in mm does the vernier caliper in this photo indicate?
11.2 mm
